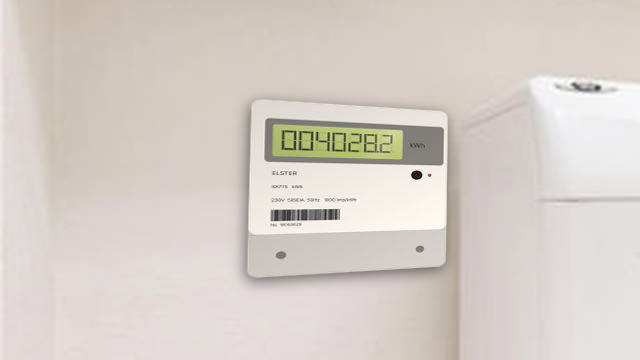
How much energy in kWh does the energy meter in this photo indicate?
4028.2 kWh
